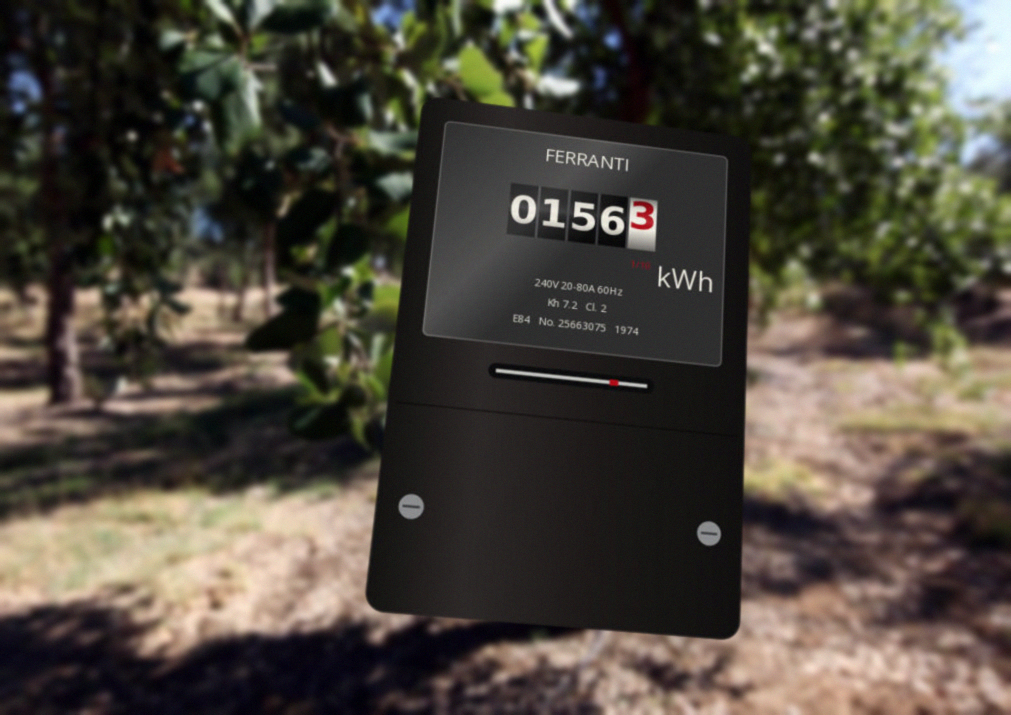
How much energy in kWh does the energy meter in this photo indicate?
156.3 kWh
